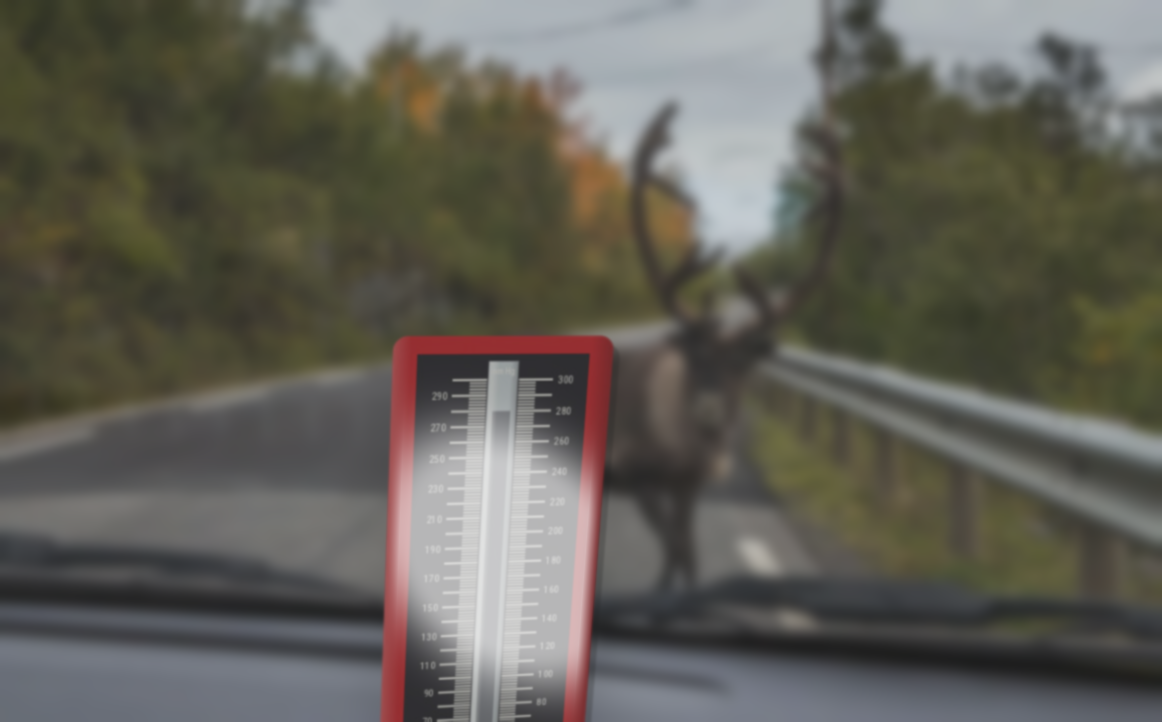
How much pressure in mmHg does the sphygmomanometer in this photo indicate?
280 mmHg
